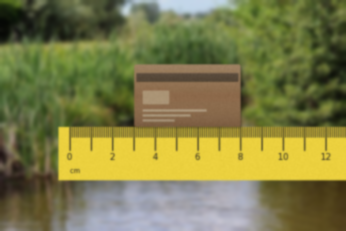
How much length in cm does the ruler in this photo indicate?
5 cm
